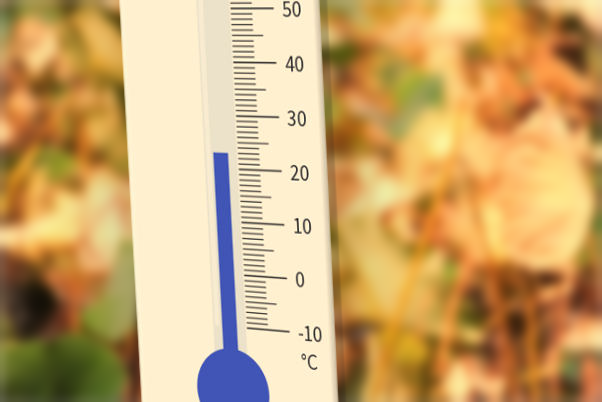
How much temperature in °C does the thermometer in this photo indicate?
23 °C
